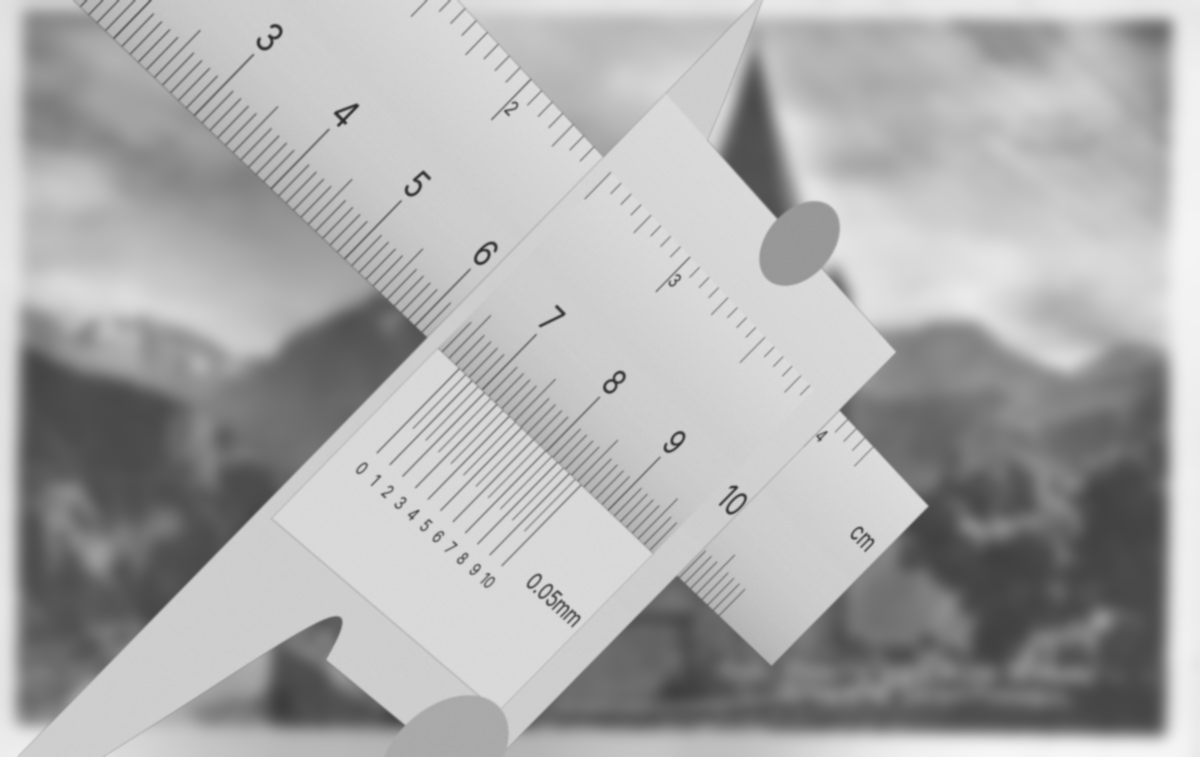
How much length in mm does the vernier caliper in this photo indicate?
66.6 mm
